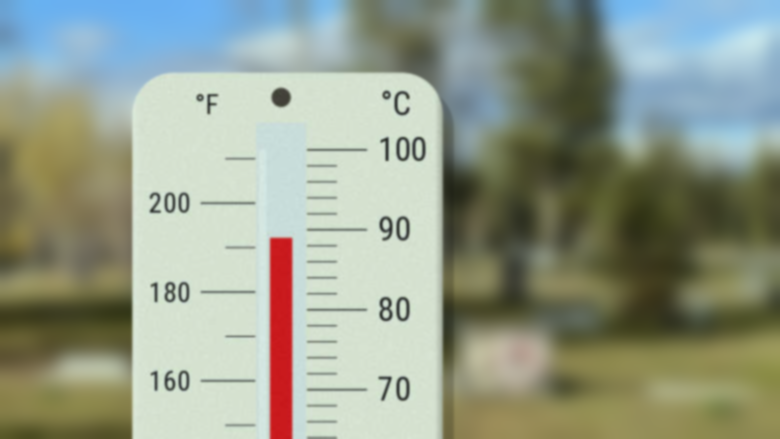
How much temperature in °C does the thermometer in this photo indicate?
89 °C
